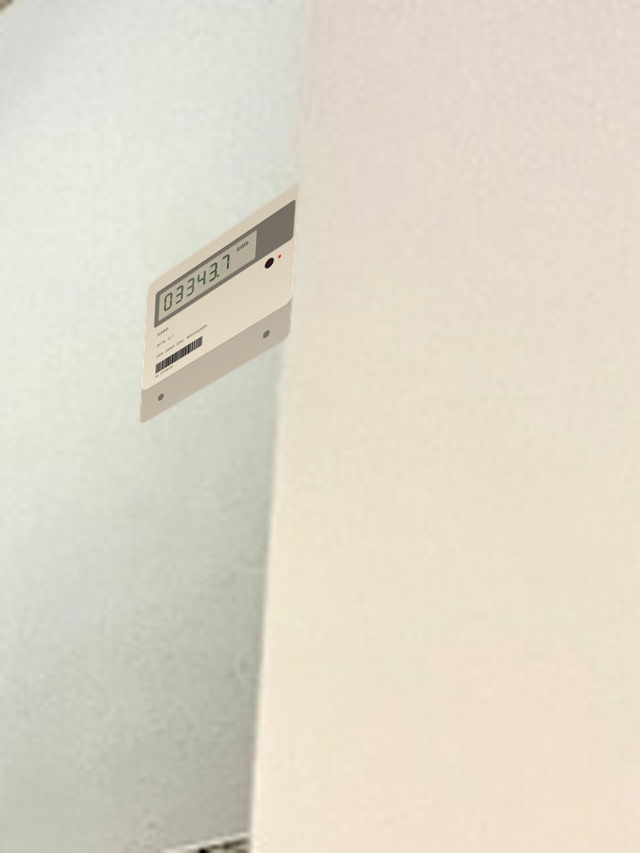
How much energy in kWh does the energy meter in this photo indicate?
3343.7 kWh
